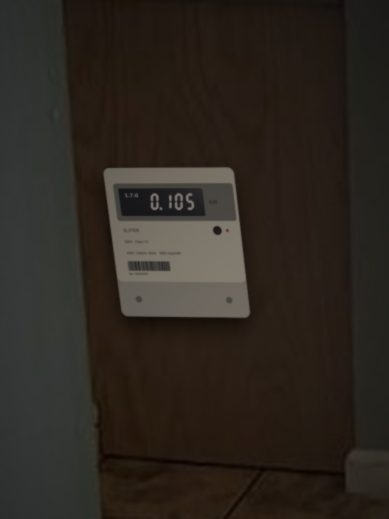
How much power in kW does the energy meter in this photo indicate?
0.105 kW
